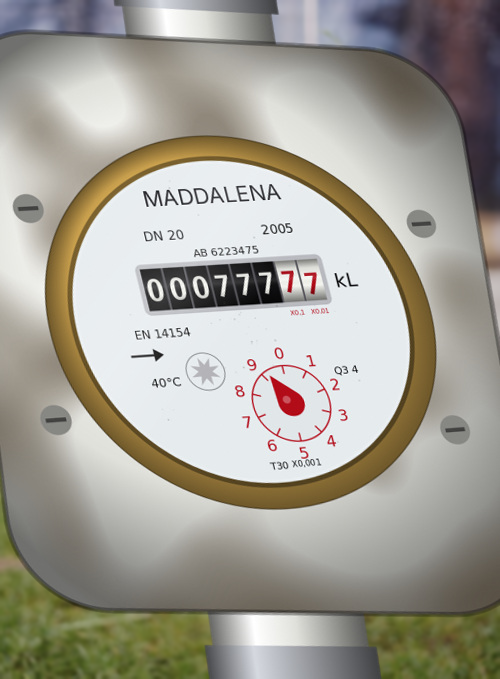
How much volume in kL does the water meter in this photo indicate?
777.769 kL
